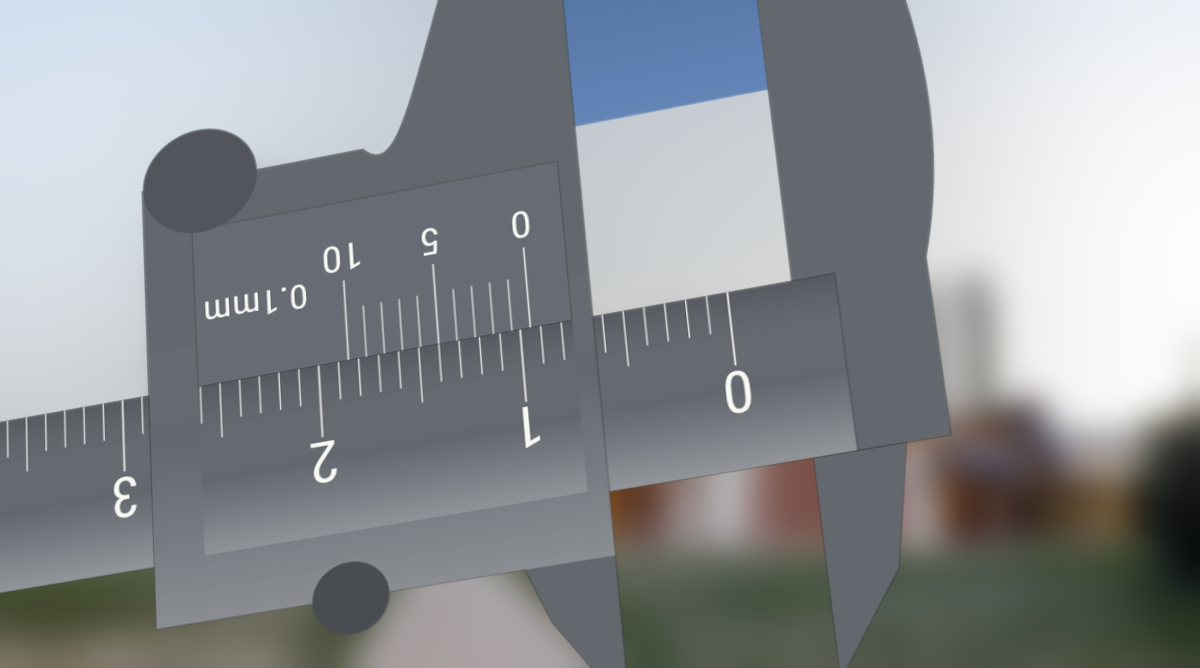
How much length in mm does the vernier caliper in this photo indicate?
9.5 mm
